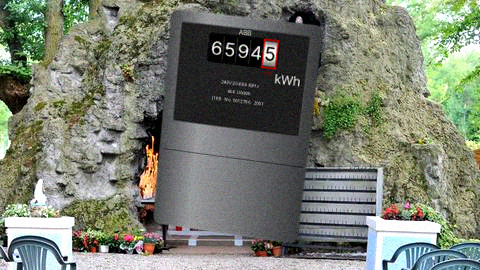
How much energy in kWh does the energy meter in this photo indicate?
6594.5 kWh
